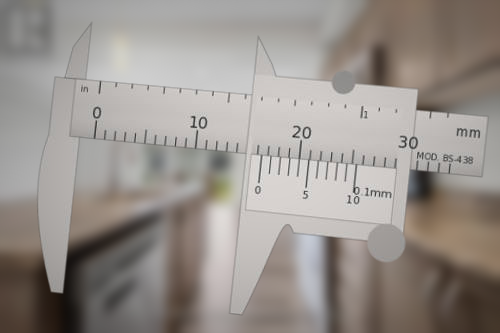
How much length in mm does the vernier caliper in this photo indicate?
16.4 mm
